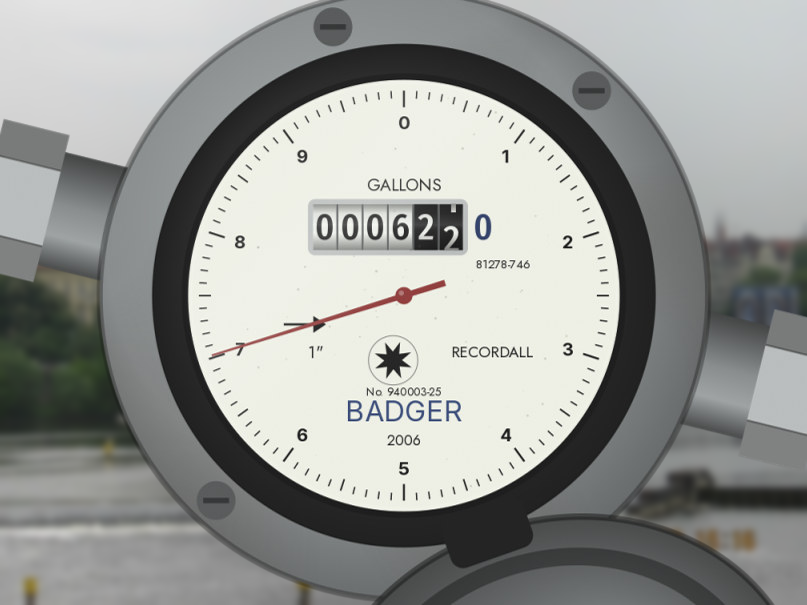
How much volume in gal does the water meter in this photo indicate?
6217.0 gal
